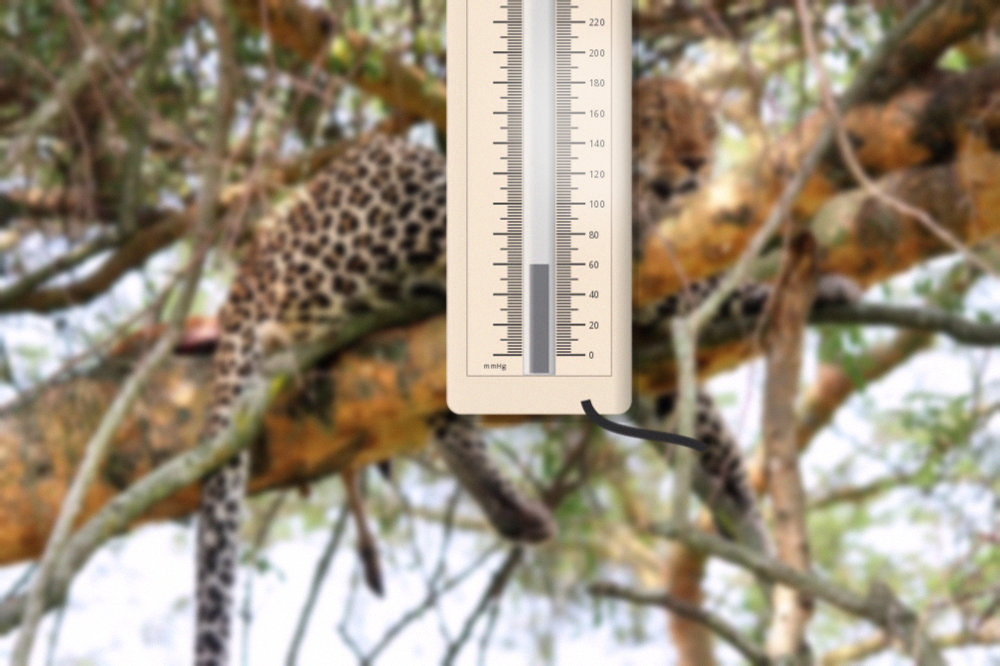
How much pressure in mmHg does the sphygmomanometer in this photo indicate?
60 mmHg
